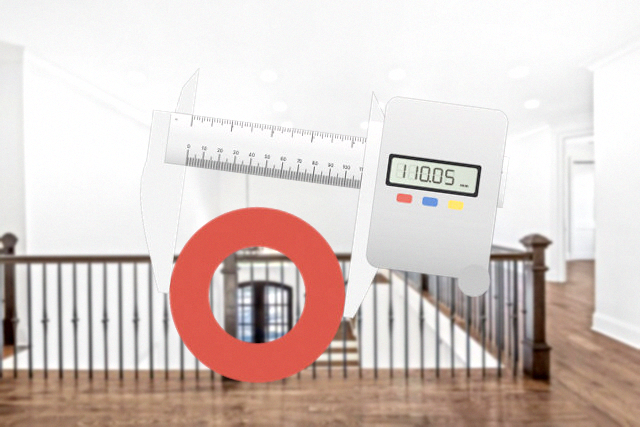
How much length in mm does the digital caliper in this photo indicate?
110.05 mm
